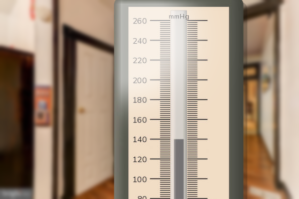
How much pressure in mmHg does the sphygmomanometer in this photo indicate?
140 mmHg
